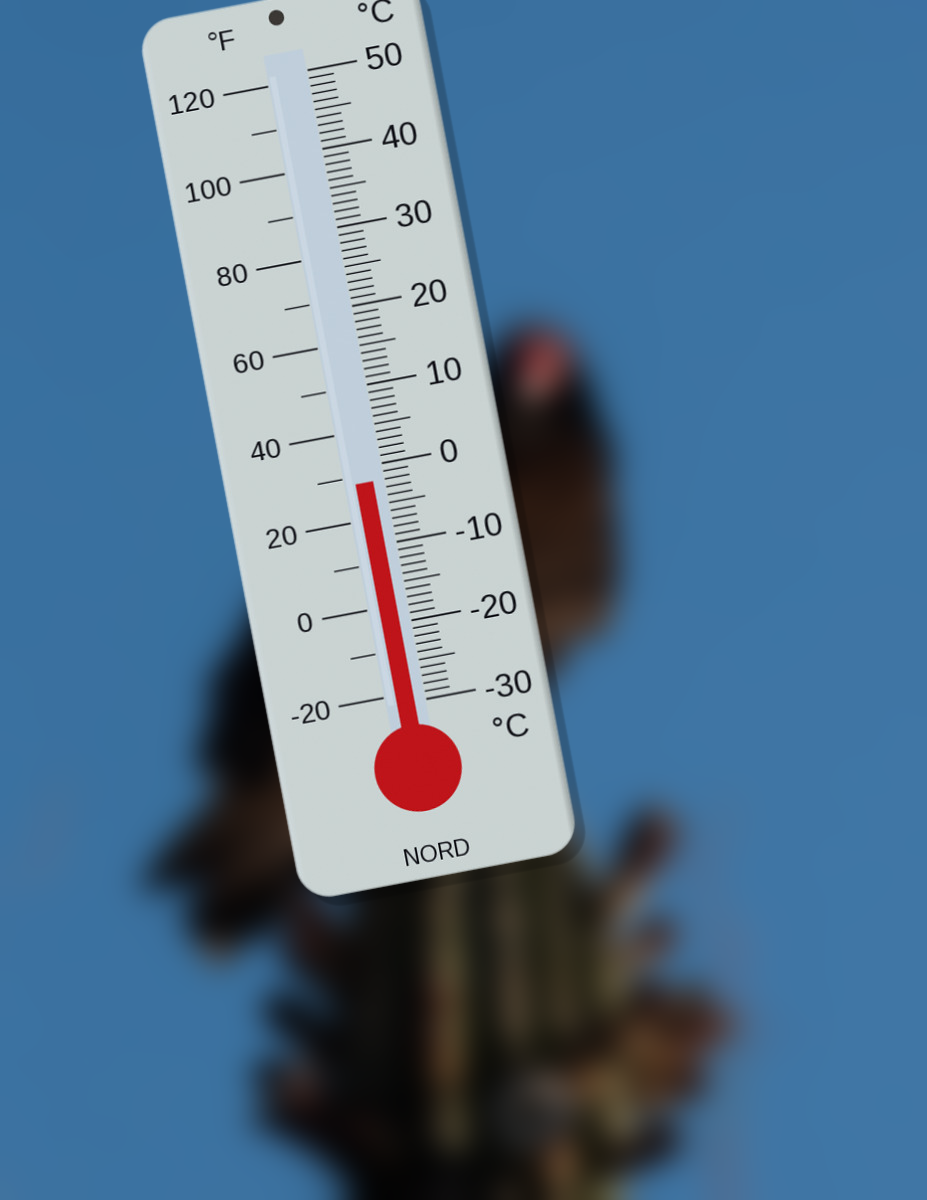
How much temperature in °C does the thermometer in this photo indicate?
-2 °C
